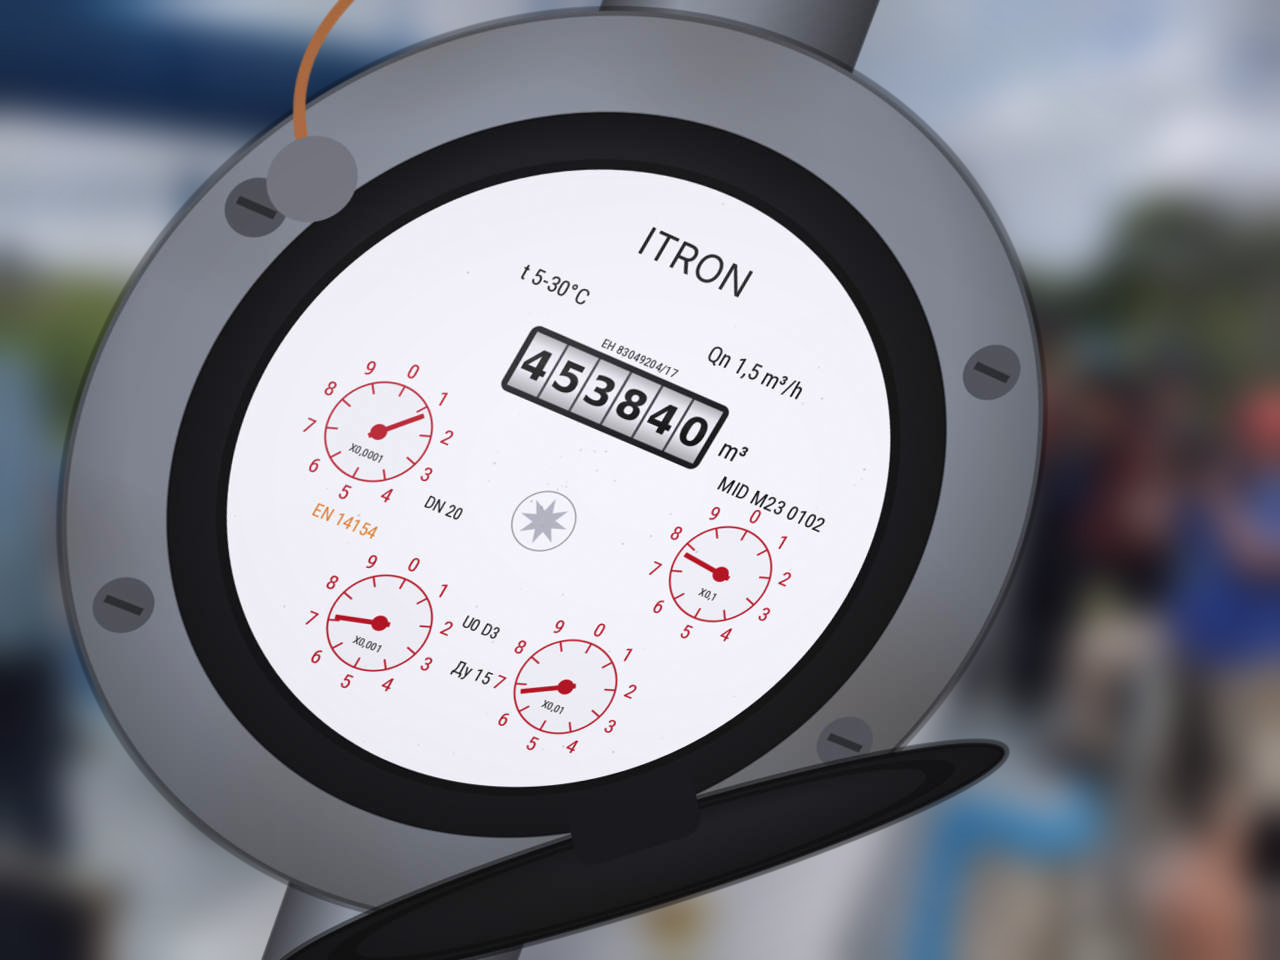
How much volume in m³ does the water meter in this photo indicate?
453840.7671 m³
